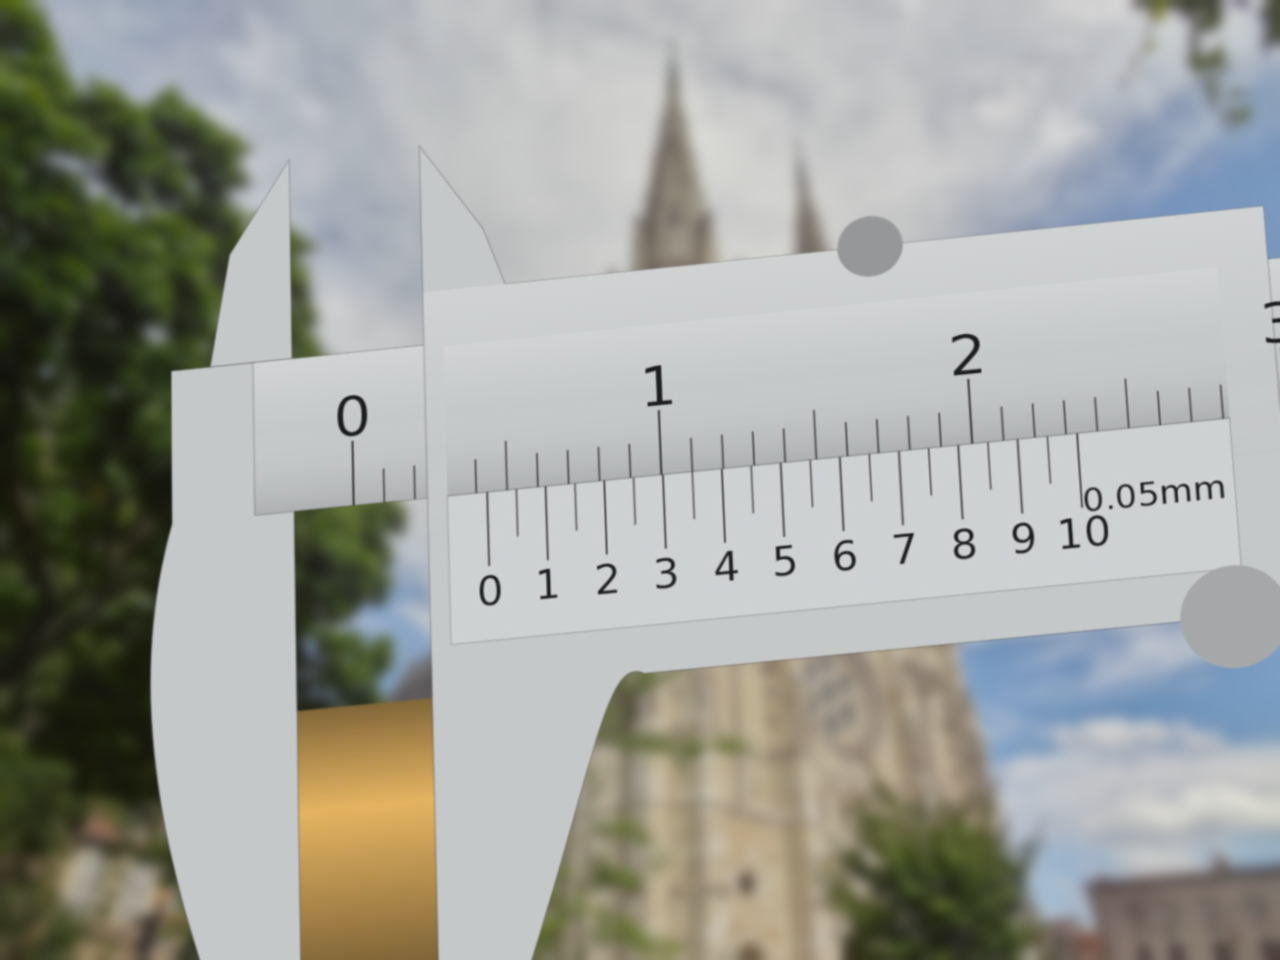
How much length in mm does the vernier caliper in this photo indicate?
4.35 mm
